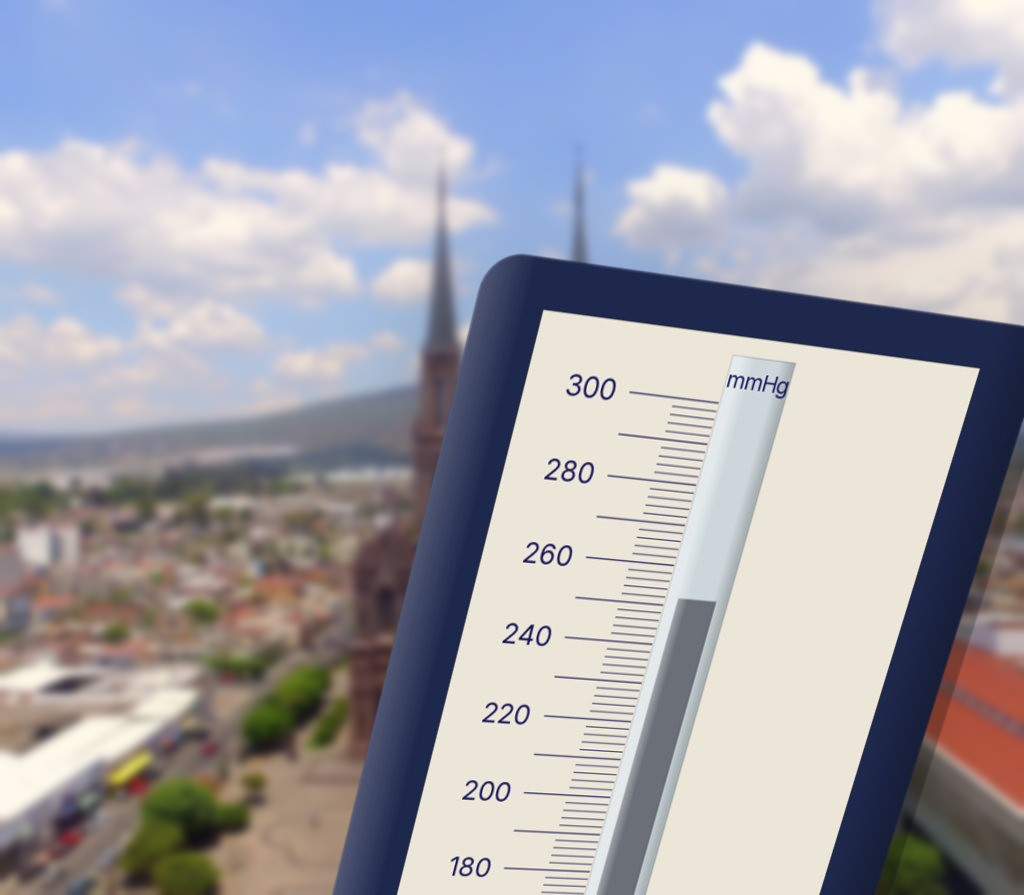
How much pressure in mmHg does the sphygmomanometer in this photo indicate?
252 mmHg
